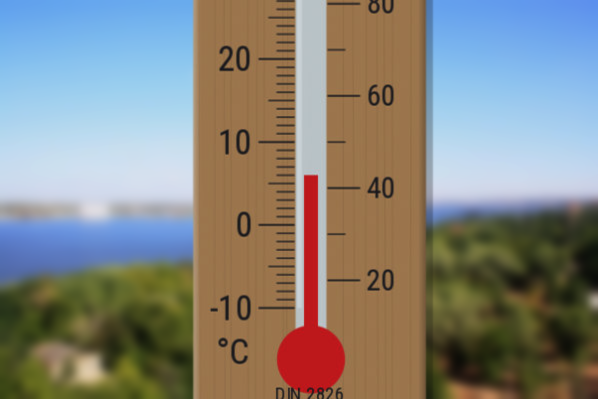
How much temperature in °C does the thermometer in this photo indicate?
6 °C
